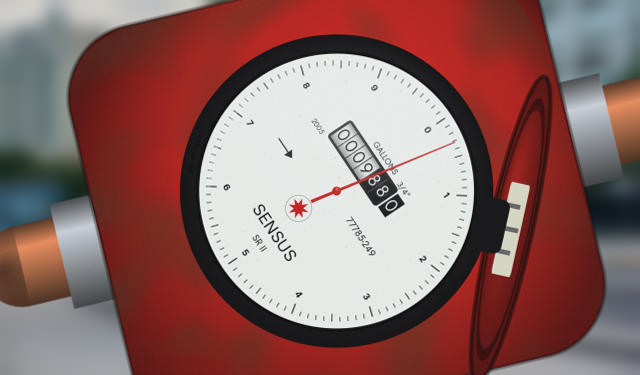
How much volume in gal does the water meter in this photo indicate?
9880.3 gal
